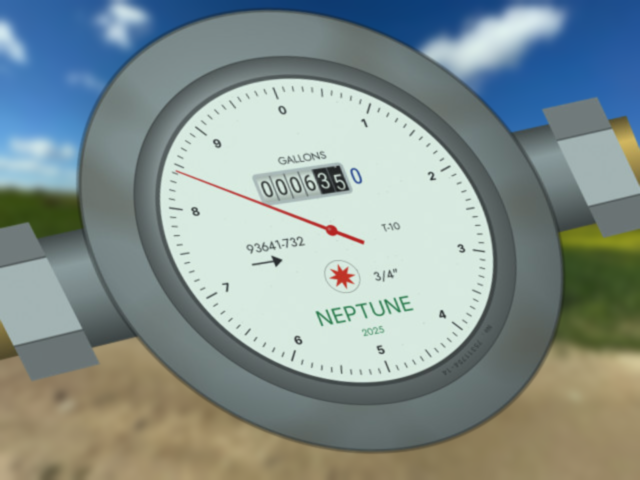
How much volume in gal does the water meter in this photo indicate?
6348.4 gal
